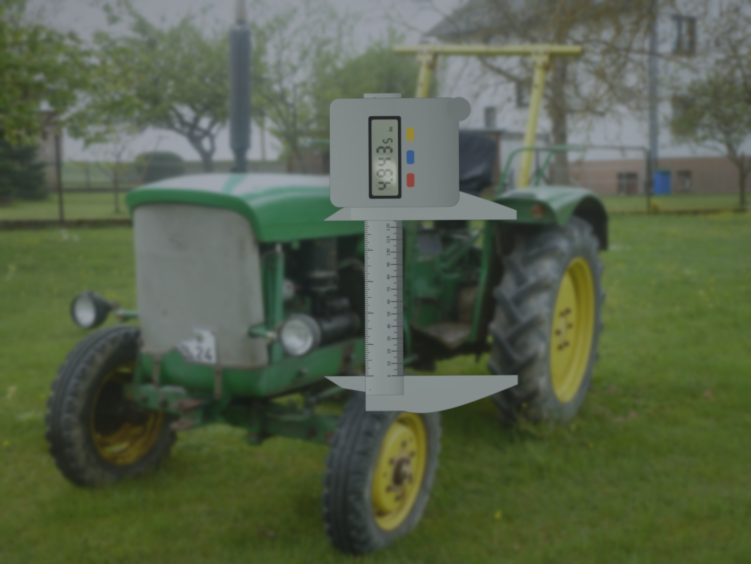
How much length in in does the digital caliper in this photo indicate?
4.9435 in
